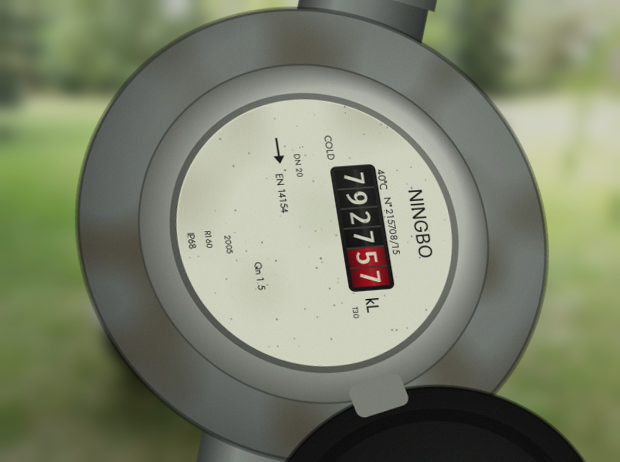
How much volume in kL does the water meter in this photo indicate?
7927.57 kL
